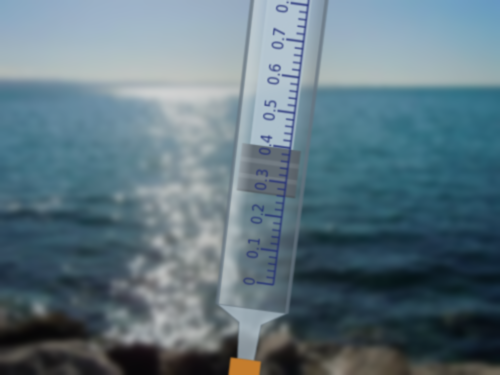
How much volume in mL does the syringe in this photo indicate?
0.26 mL
